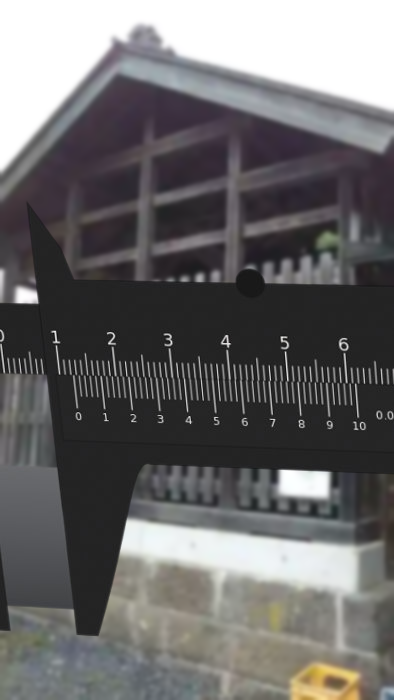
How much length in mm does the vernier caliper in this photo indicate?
12.5 mm
